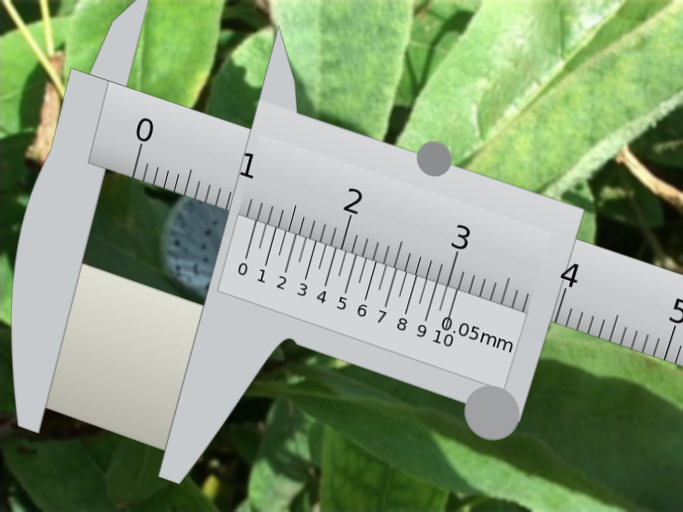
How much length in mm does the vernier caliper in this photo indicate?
11.9 mm
